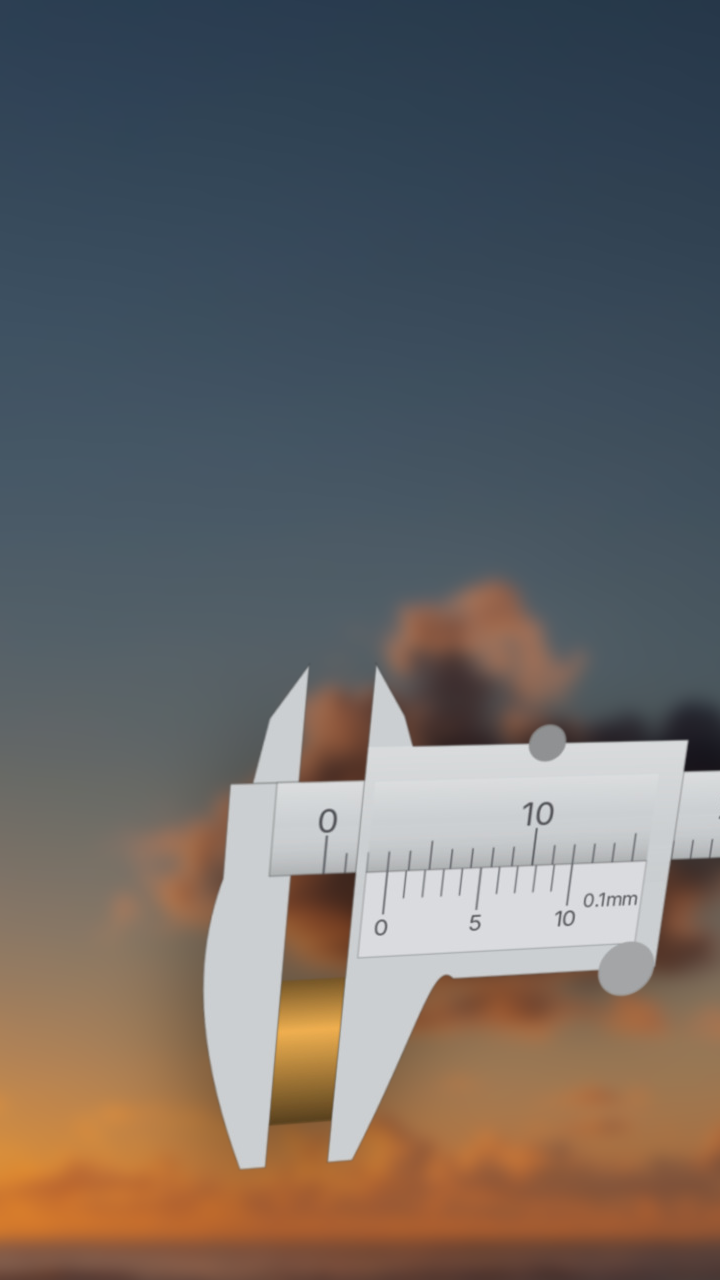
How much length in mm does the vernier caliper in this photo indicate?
3.0 mm
